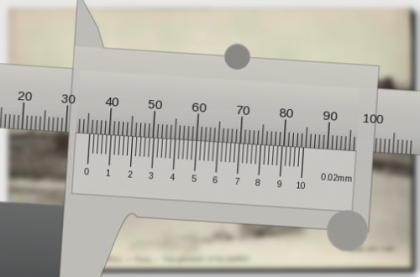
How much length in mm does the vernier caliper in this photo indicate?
35.5 mm
